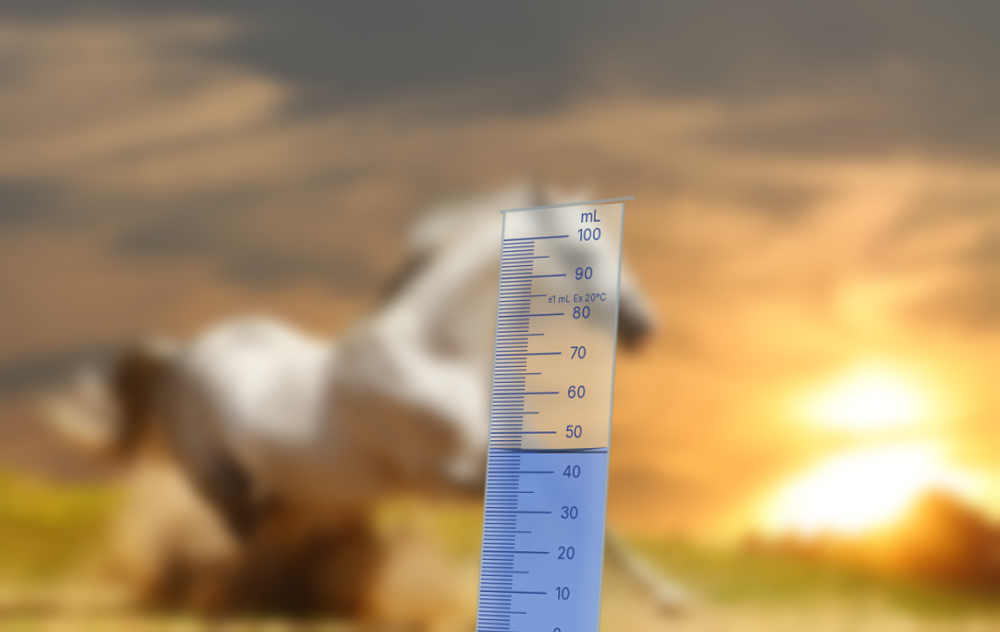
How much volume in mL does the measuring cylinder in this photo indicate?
45 mL
